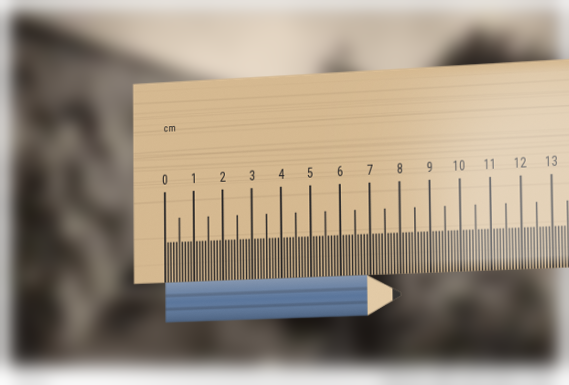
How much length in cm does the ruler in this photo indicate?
8 cm
